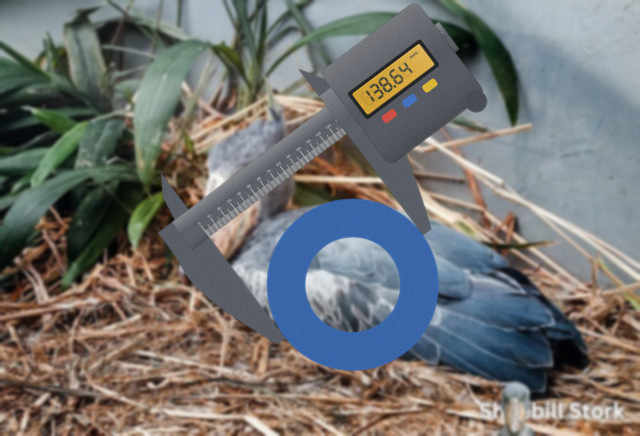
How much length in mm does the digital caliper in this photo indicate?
138.64 mm
